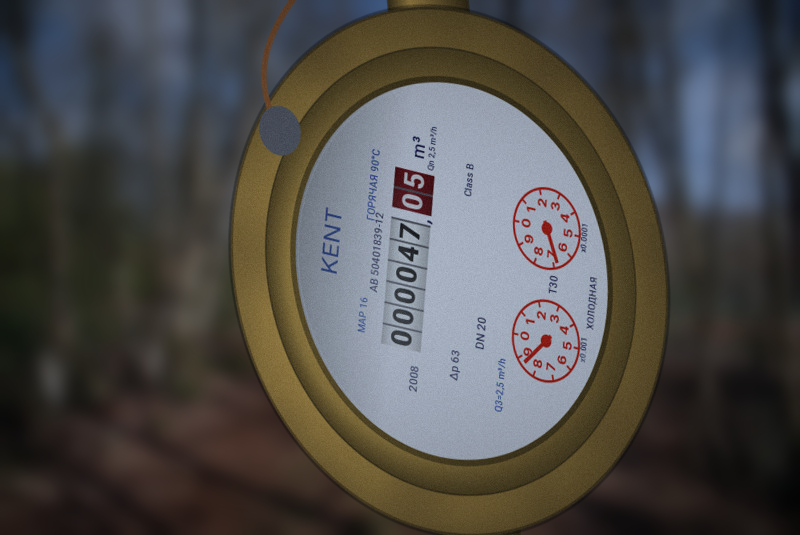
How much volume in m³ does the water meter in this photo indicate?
47.0586 m³
